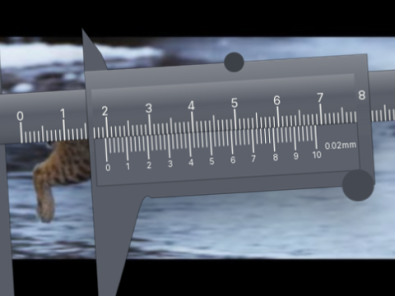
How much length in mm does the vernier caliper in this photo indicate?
19.5 mm
